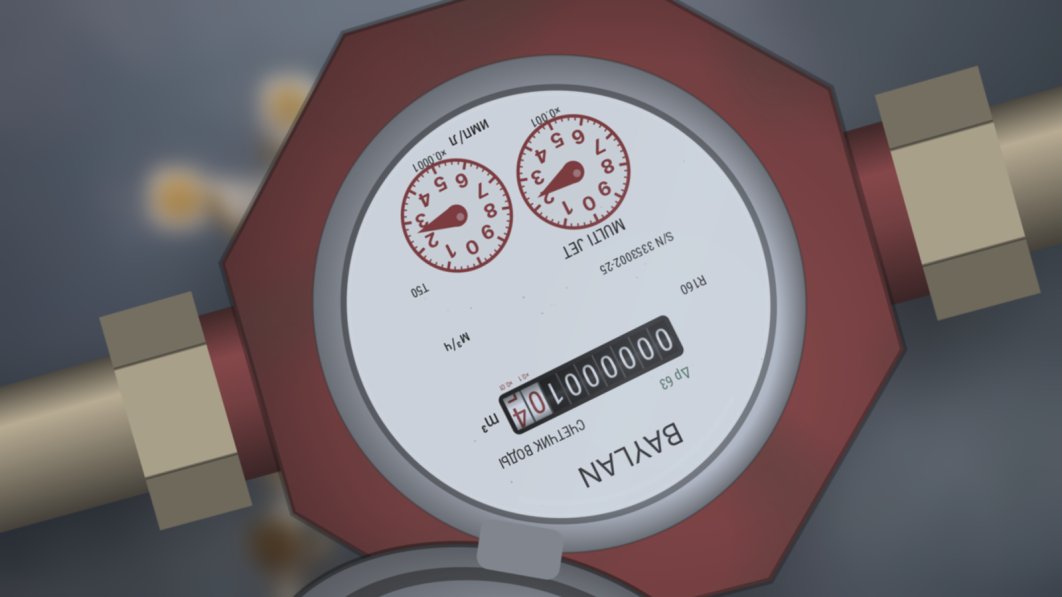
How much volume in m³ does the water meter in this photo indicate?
1.0422 m³
